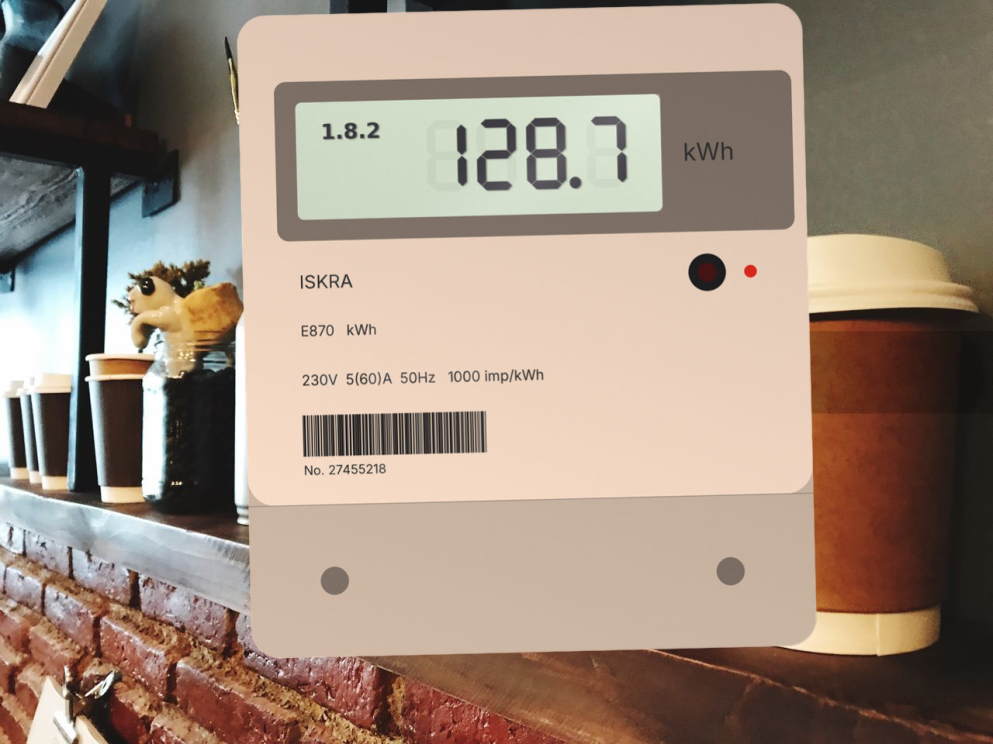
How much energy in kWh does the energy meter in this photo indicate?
128.7 kWh
